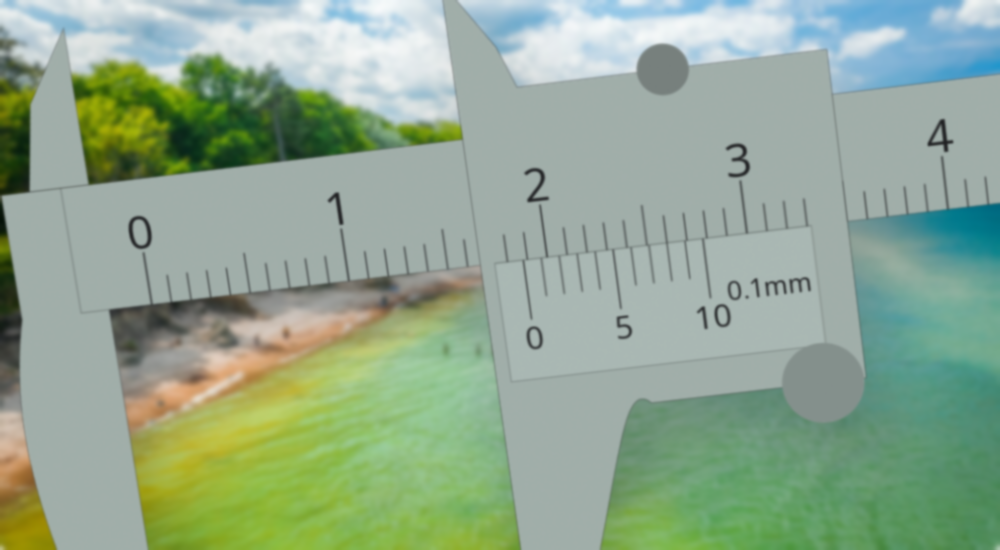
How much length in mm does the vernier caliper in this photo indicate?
18.8 mm
